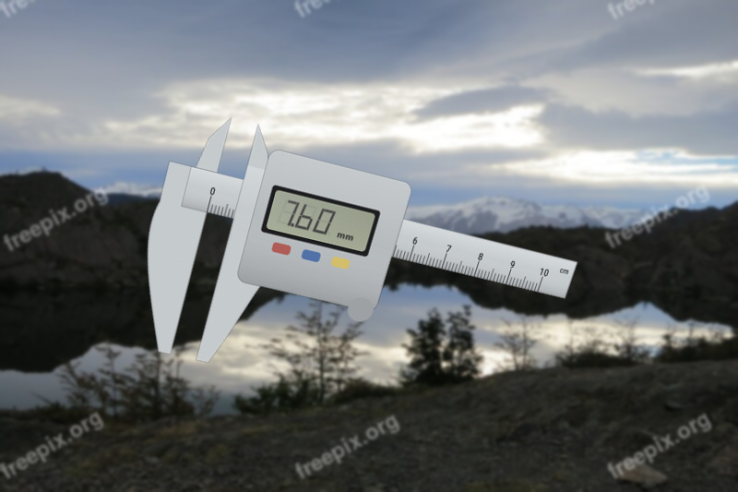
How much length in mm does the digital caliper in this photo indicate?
7.60 mm
